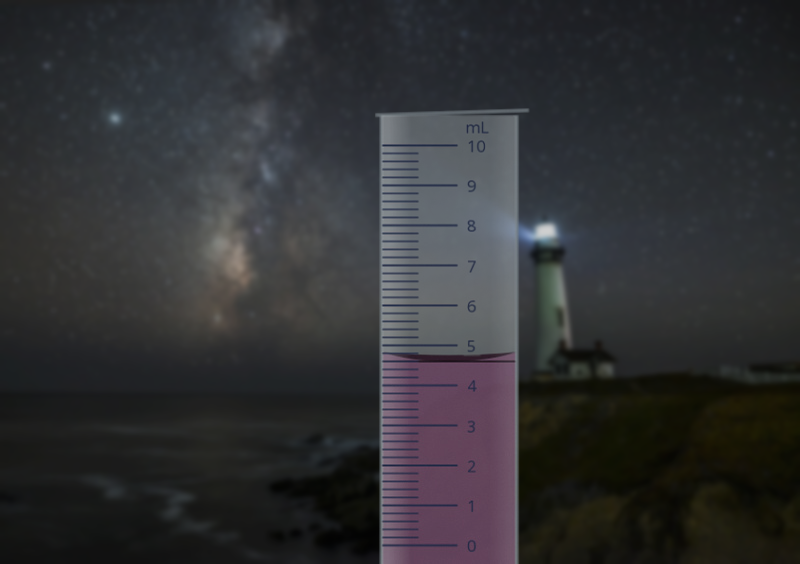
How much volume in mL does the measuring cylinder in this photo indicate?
4.6 mL
